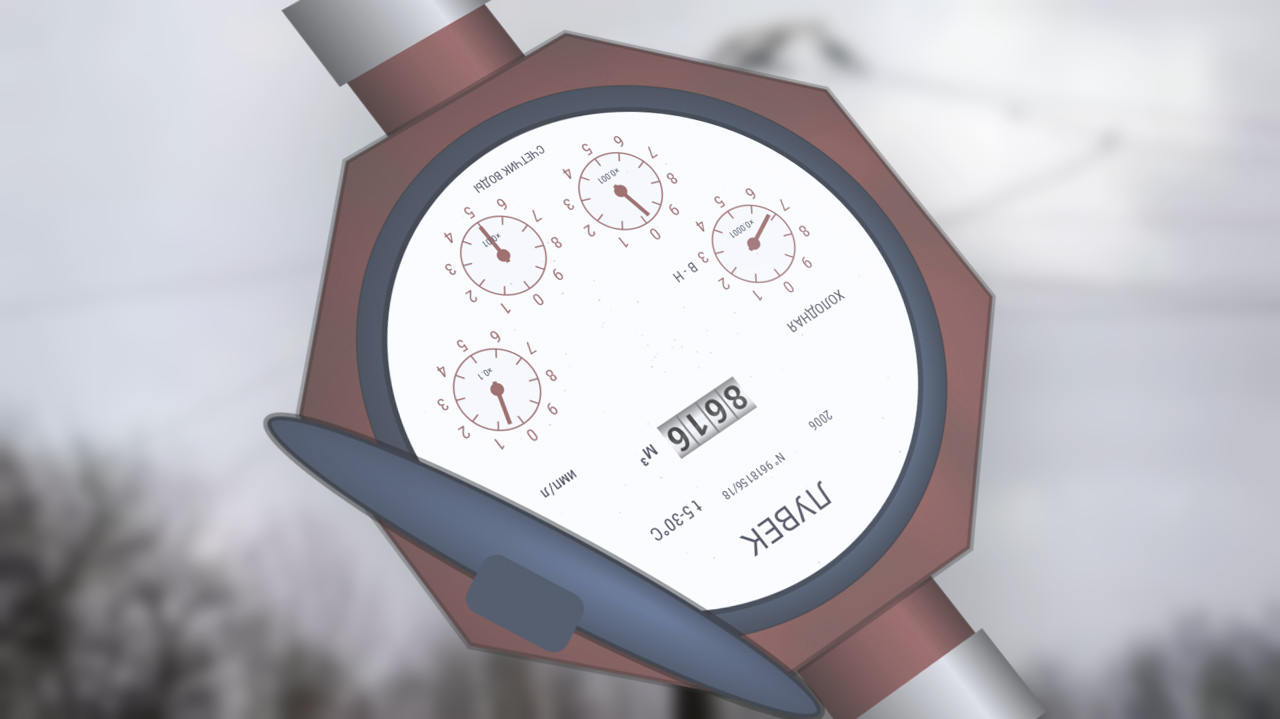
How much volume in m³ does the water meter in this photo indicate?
8616.0496 m³
